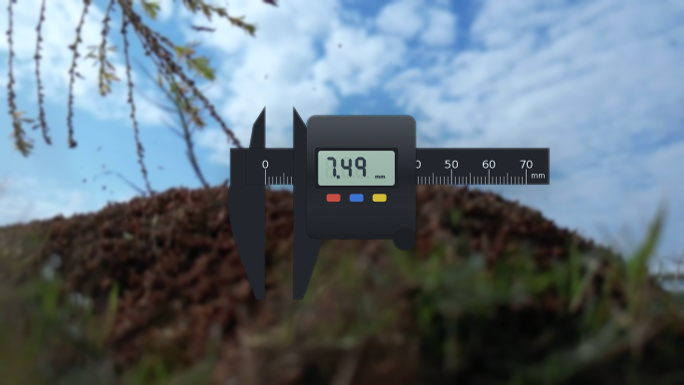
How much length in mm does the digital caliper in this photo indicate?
7.49 mm
